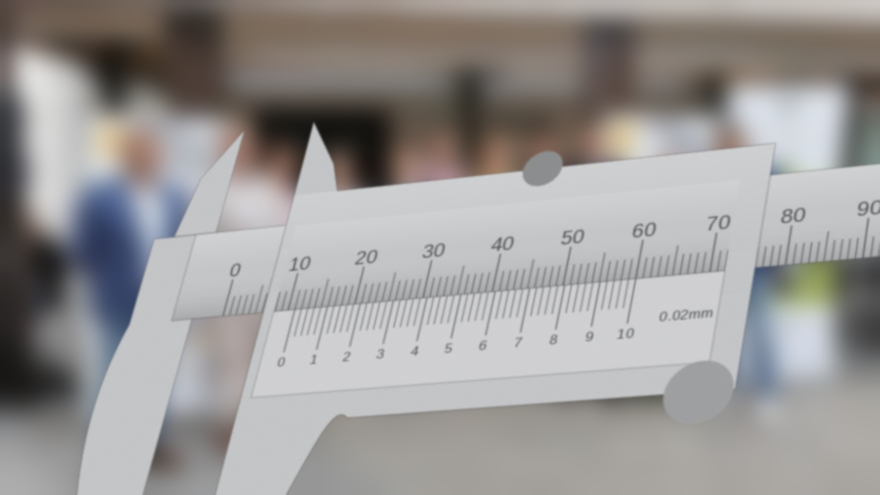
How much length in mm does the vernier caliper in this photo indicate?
11.0 mm
